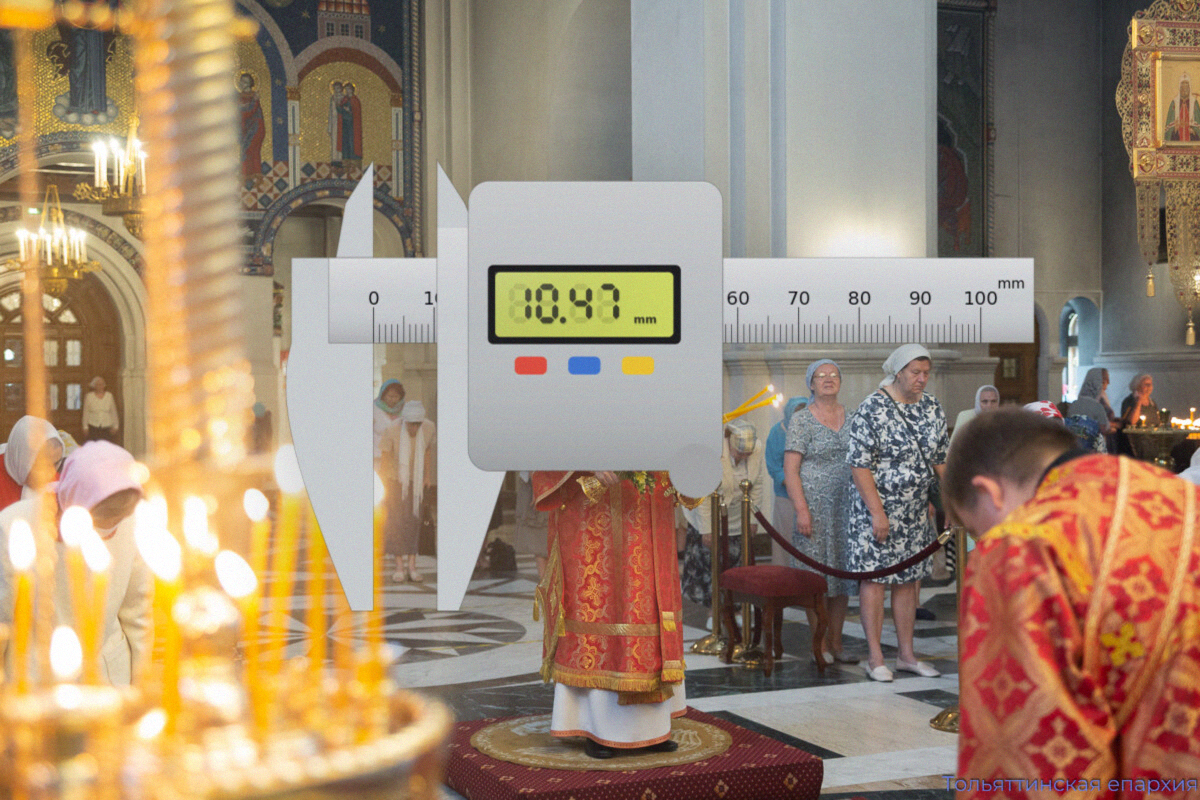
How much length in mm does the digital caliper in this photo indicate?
10.47 mm
